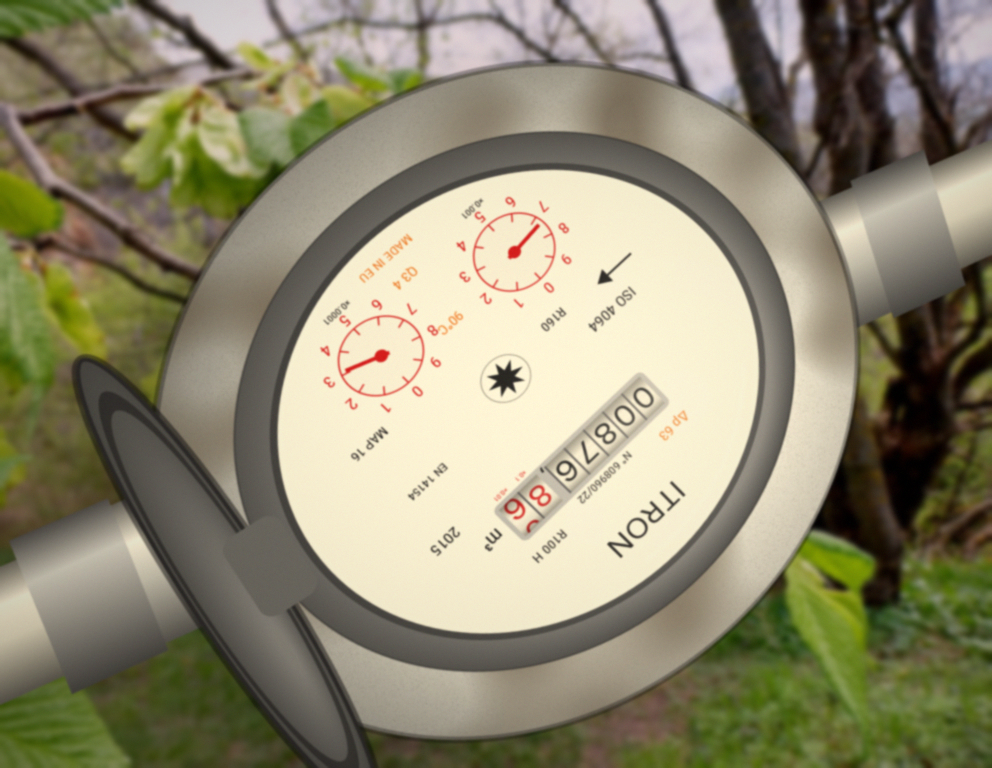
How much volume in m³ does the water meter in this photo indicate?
876.8573 m³
